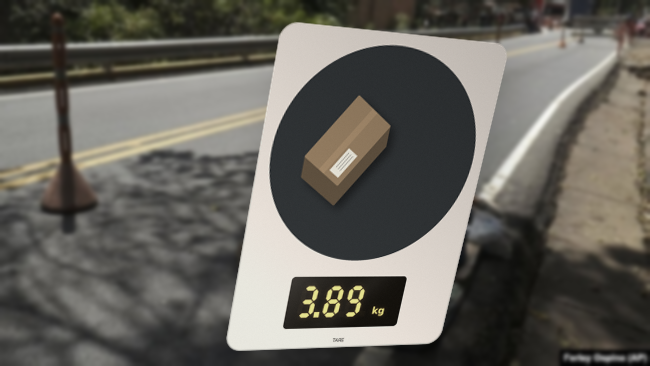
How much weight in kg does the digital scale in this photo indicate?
3.89 kg
